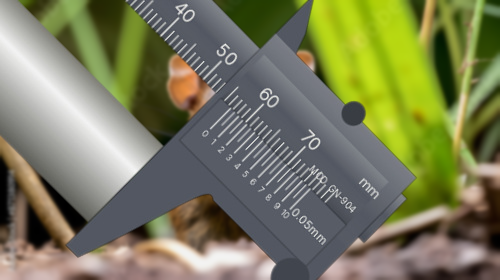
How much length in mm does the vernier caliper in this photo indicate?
56.6 mm
